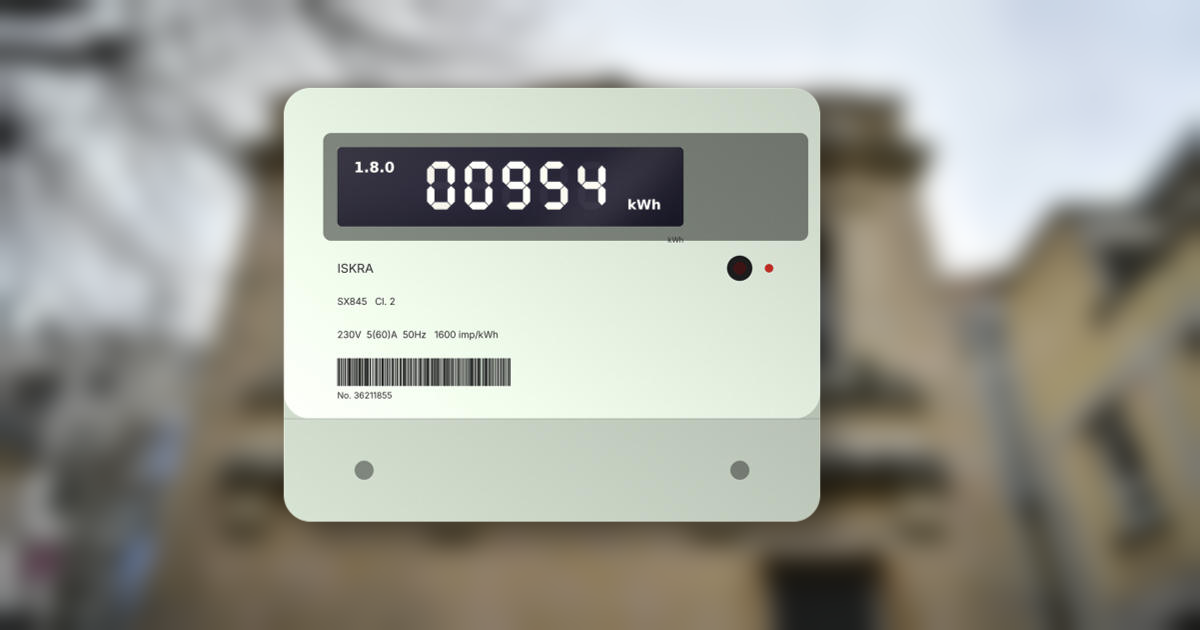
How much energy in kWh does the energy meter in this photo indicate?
954 kWh
